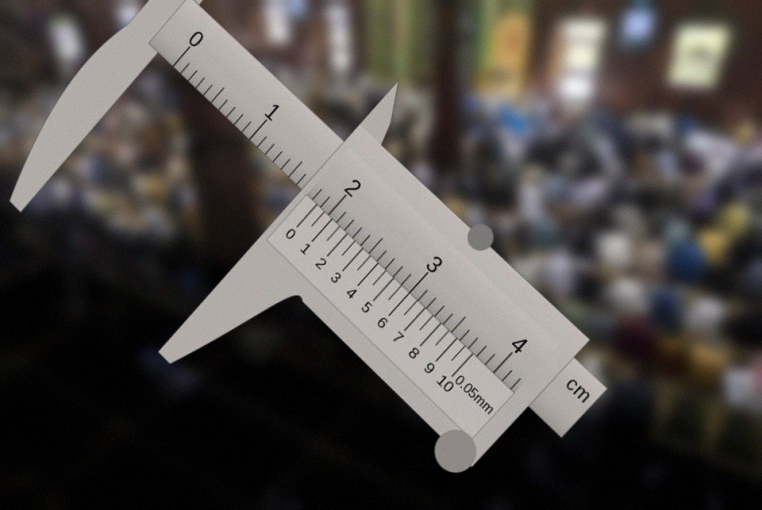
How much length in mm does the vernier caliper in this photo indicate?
18.6 mm
